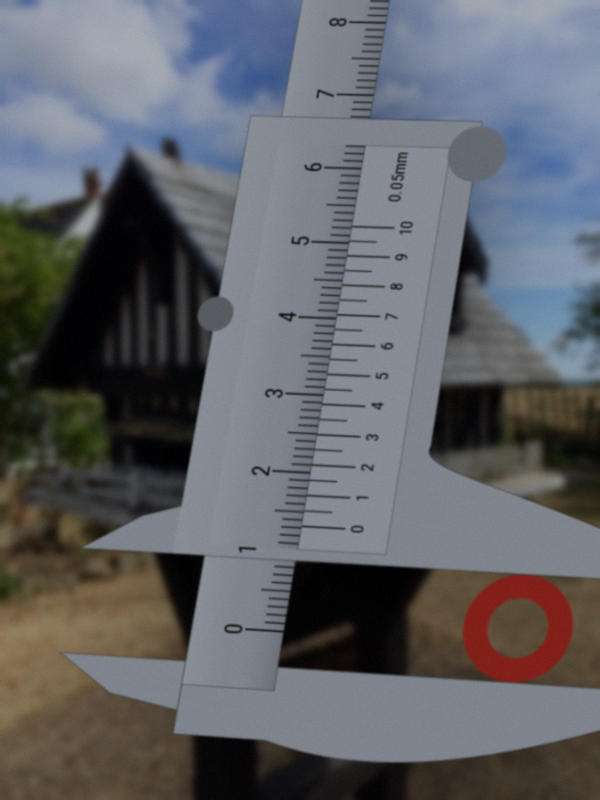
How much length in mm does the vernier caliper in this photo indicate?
13.2 mm
